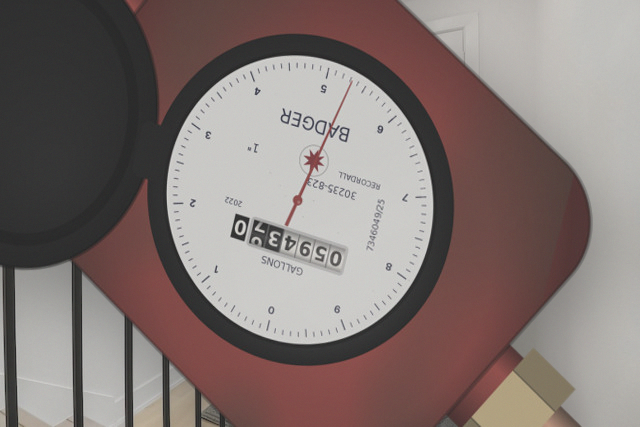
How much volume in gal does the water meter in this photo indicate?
594365.3 gal
